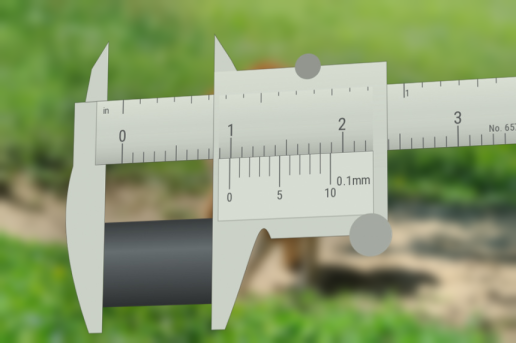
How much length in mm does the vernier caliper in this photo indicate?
9.9 mm
